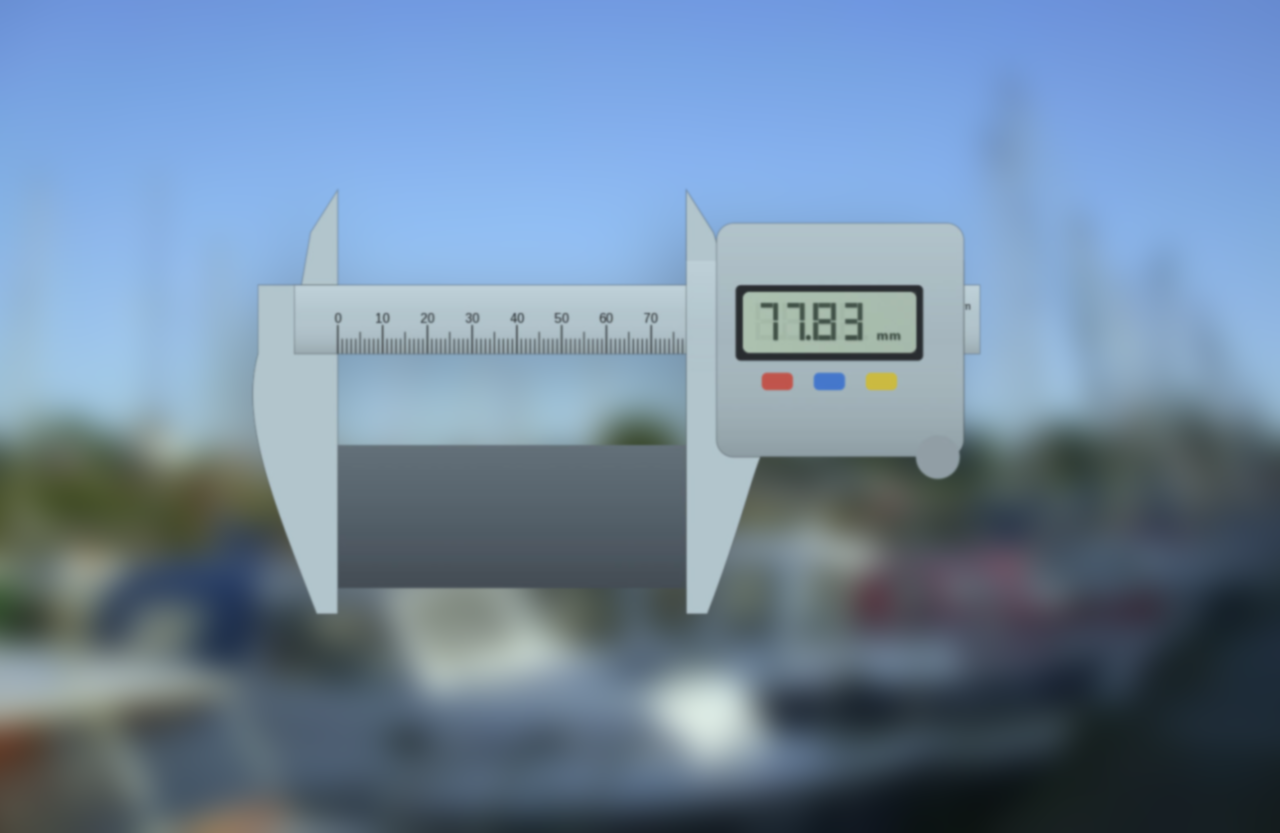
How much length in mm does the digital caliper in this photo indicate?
77.83 mm
